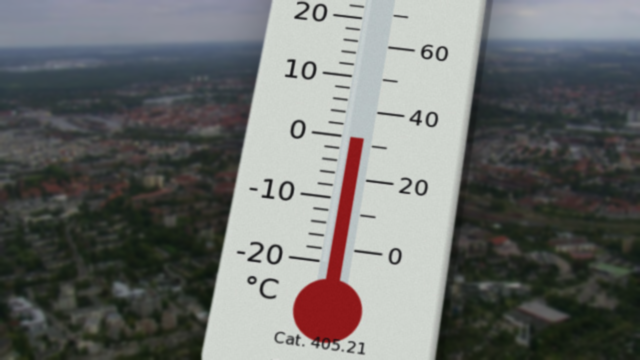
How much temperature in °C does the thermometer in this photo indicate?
0 °C
